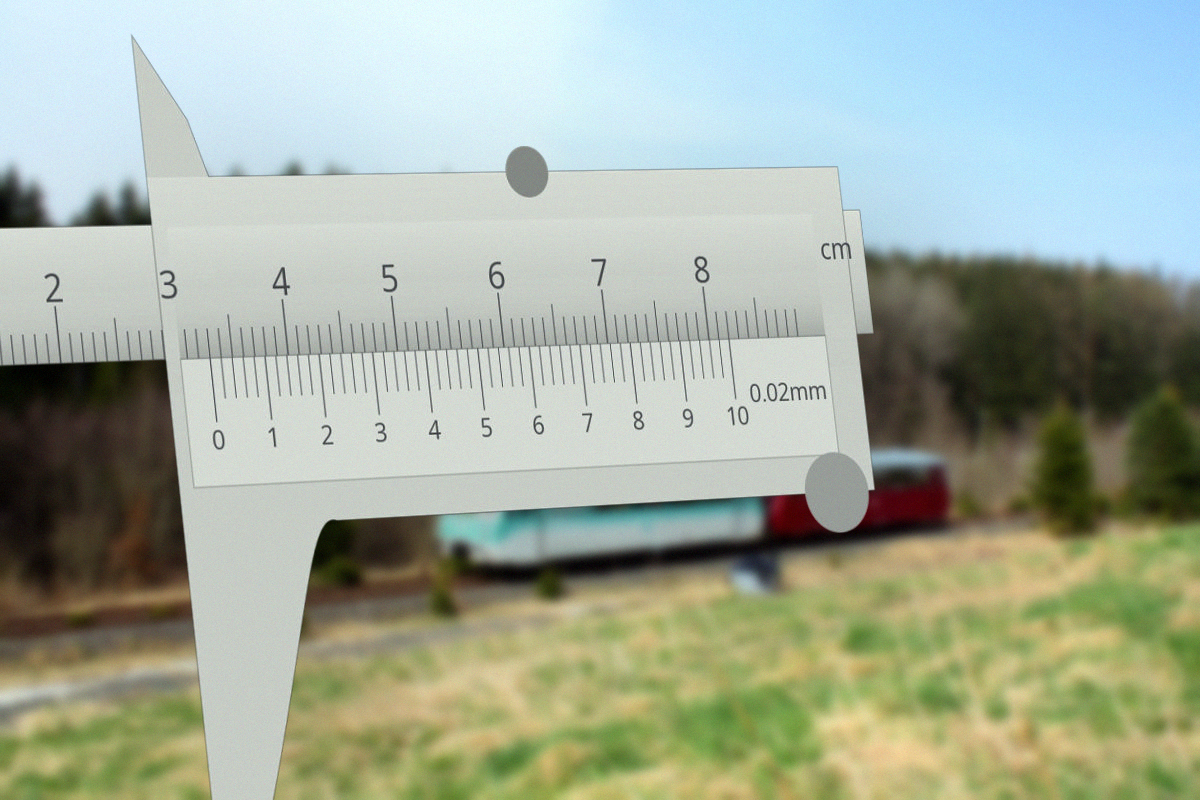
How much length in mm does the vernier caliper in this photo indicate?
33.0 mm
